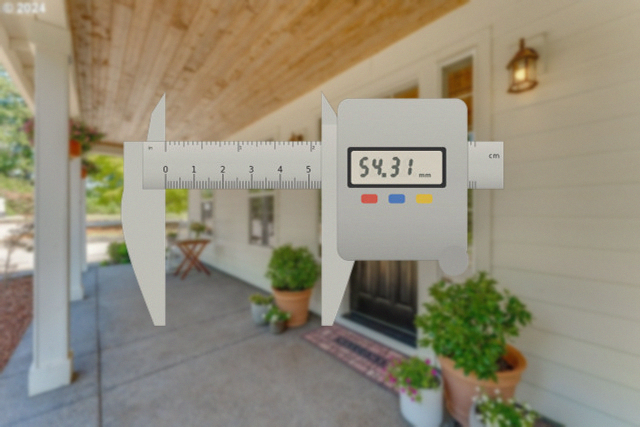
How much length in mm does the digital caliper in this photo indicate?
54.31 mm
